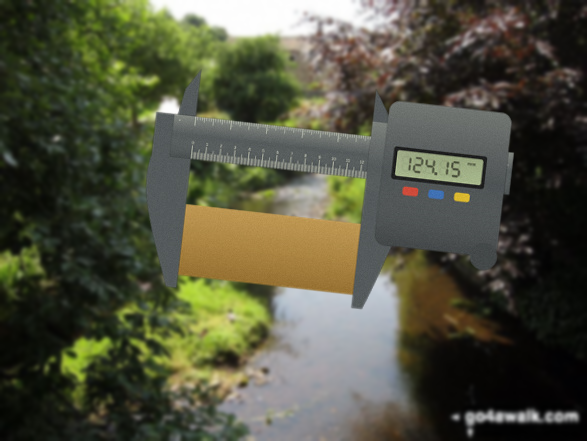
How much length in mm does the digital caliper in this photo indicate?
124.15 mm
